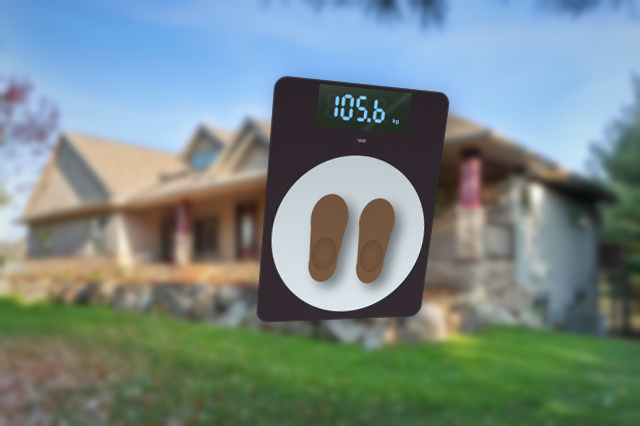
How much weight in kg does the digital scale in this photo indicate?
105.6 kg
